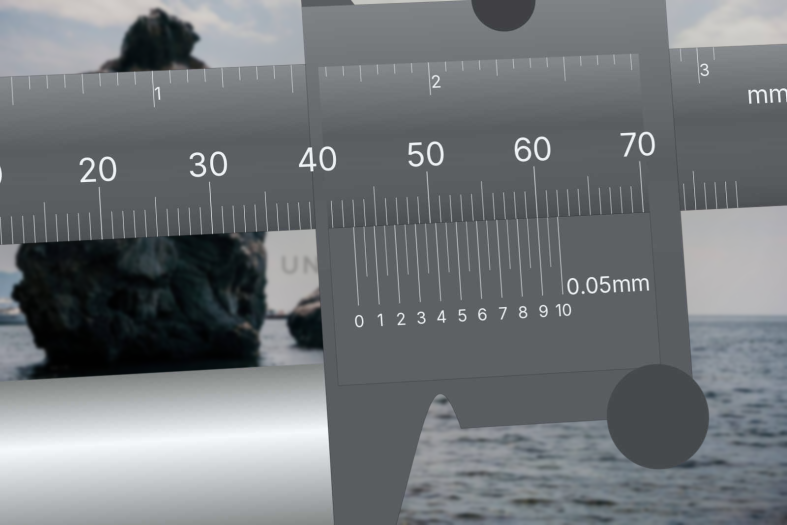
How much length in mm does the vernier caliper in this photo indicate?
42.9 mm
